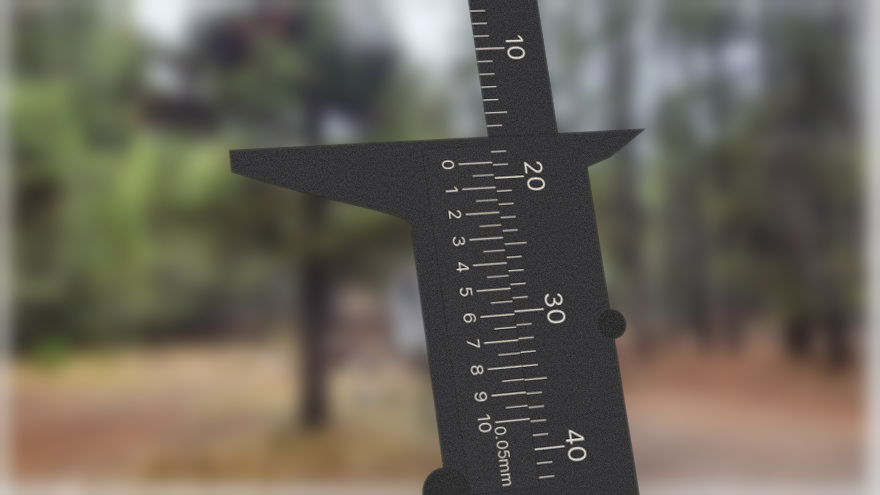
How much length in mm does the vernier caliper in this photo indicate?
18.8 mm
